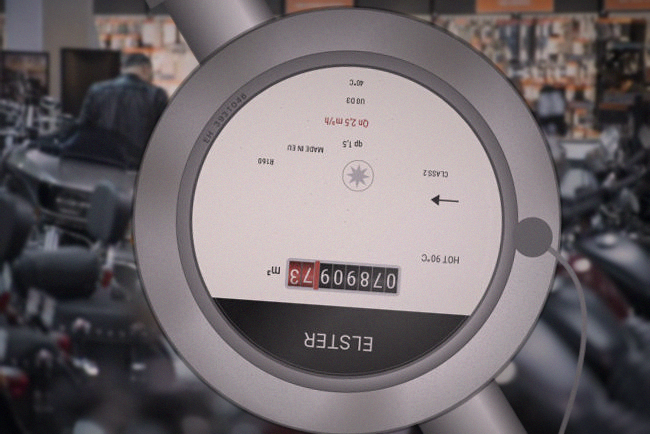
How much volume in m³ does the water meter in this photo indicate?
78909.73 m³
